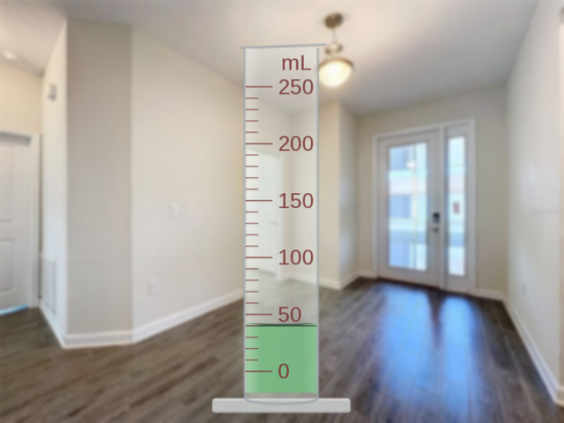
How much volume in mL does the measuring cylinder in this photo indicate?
40 mL
